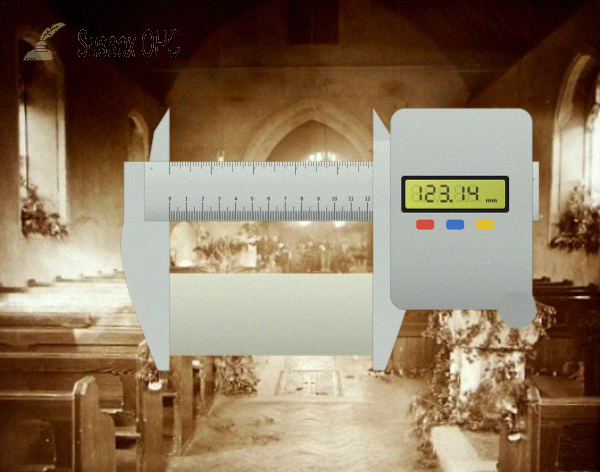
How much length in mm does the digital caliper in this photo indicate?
123.14 mm
